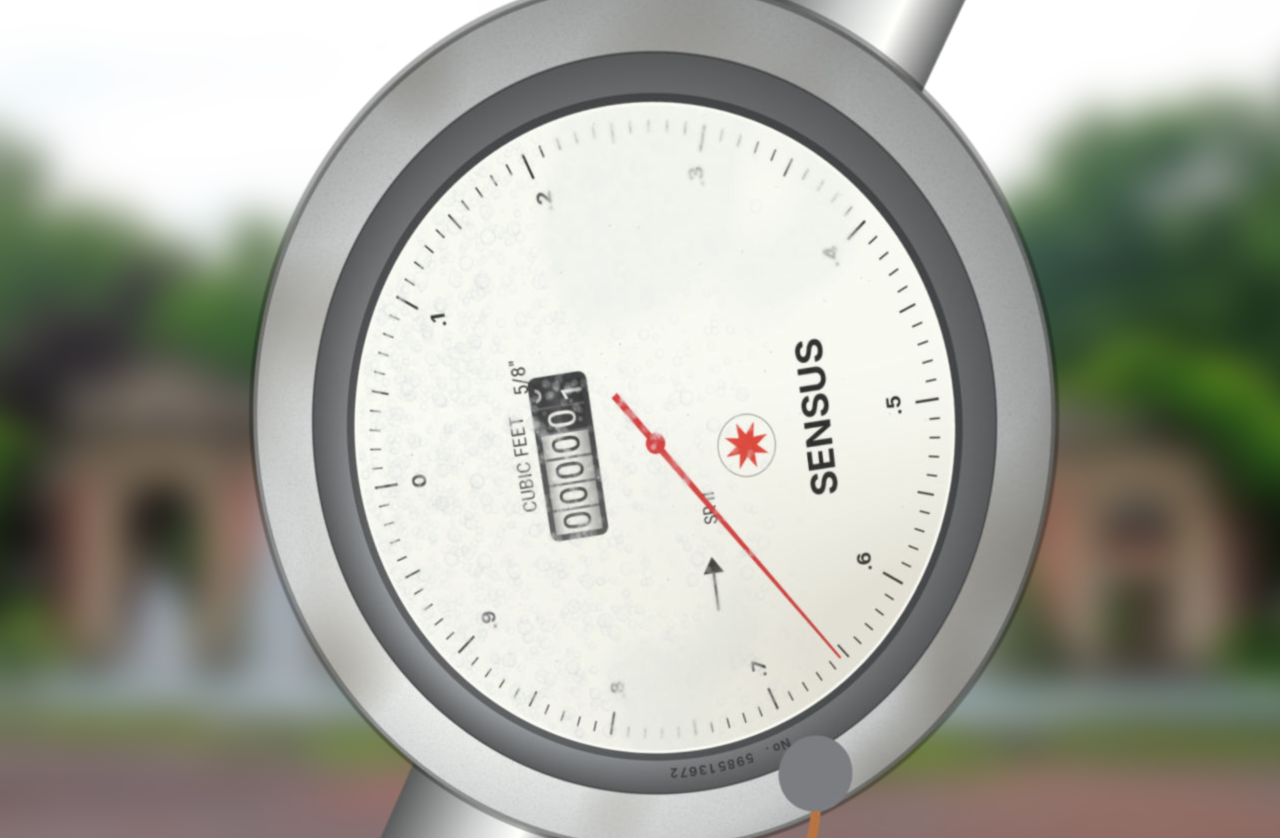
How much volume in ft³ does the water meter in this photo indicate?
0.65 ft³
